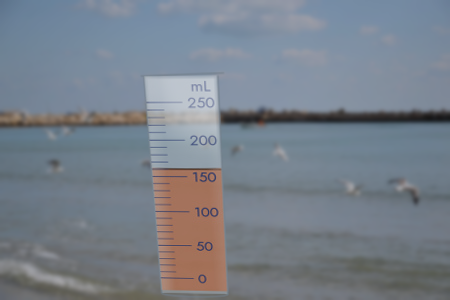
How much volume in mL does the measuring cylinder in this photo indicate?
160 mL
